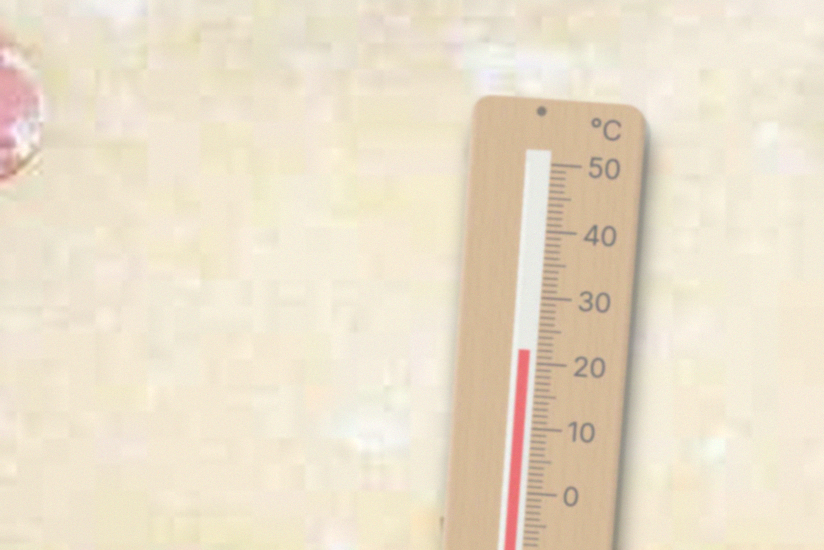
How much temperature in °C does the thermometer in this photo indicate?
22 °C
